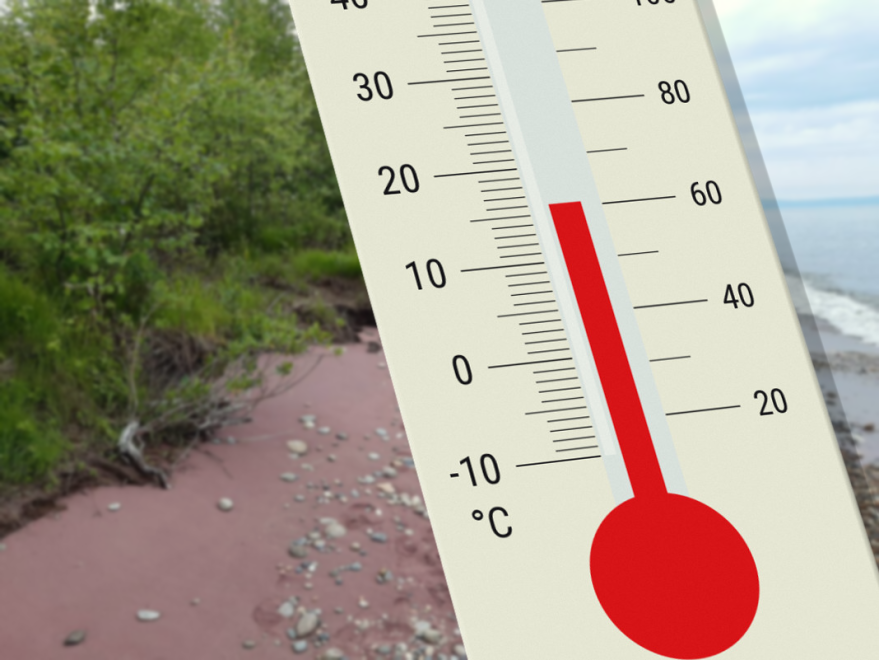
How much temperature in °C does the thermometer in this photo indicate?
16 °C
